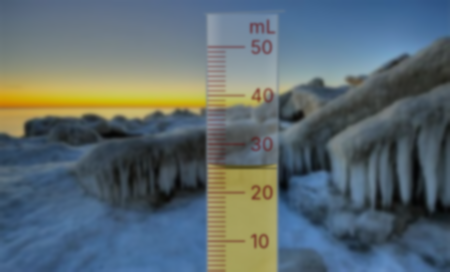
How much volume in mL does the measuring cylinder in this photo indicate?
25 mL
